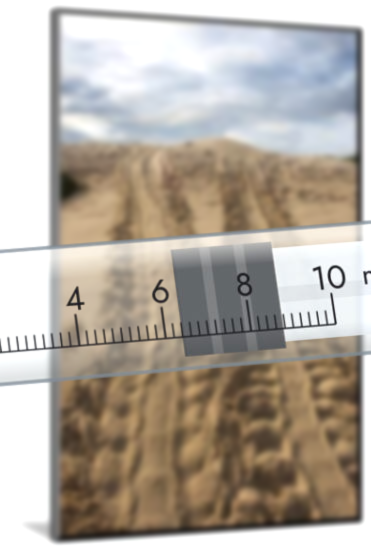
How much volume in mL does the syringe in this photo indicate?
6.4 mL
